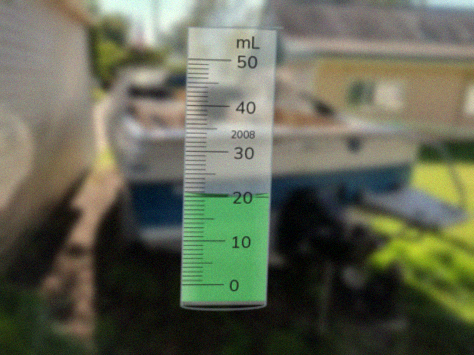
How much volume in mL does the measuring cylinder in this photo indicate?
20 mL
